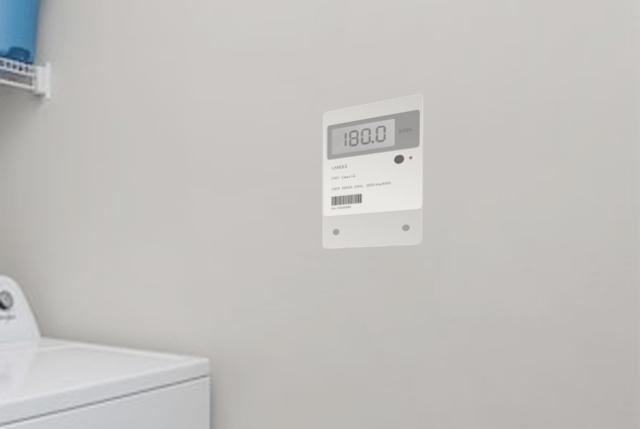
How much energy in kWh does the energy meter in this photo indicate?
180.0 kWh
